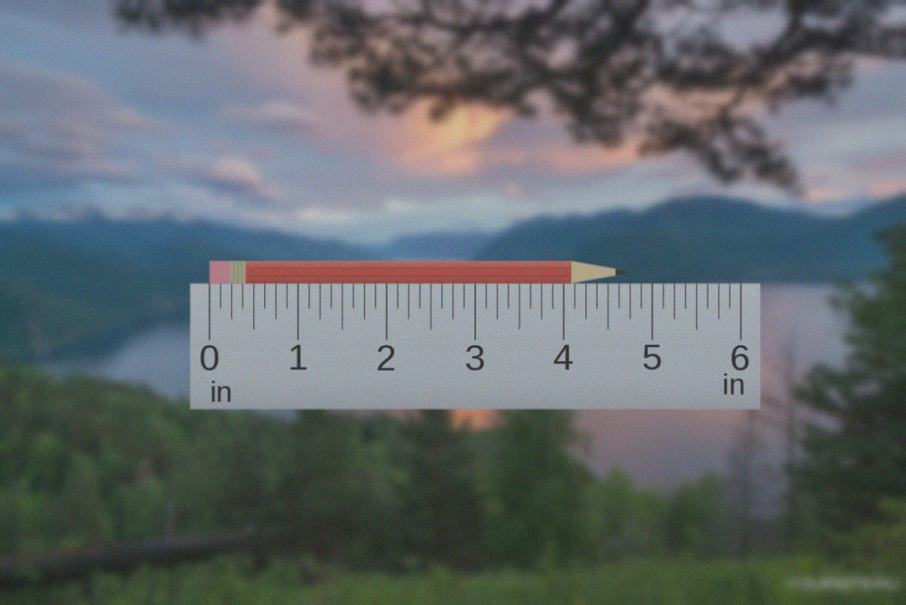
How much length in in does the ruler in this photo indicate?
4.75 in
